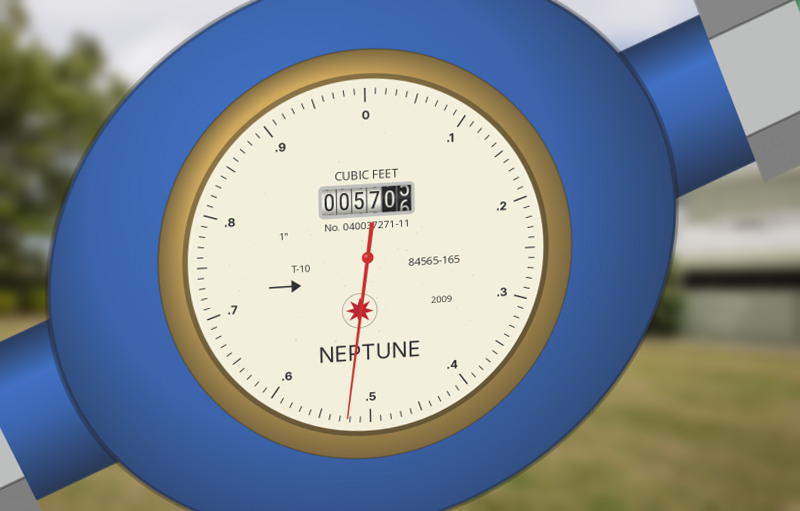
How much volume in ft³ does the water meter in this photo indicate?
5705.52 ft³
